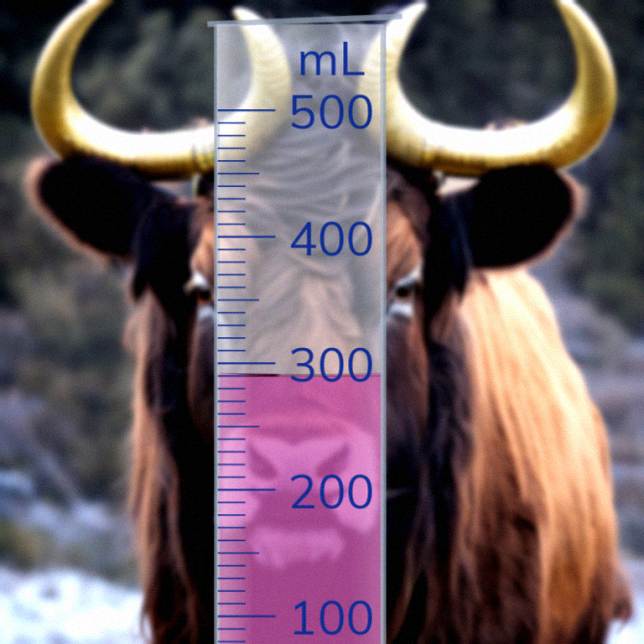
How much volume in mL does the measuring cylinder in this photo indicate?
290 mL
